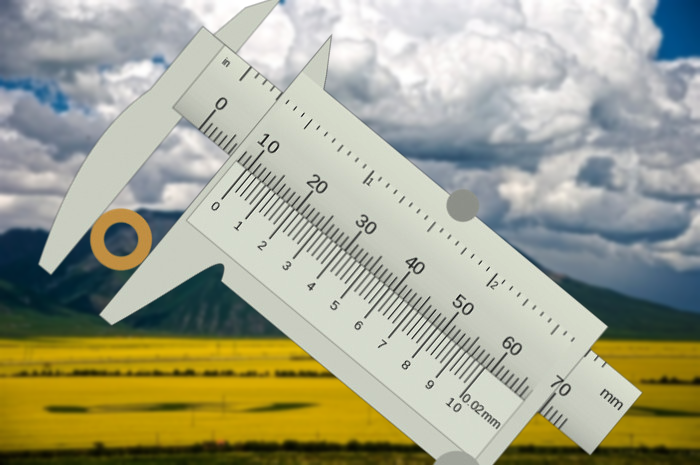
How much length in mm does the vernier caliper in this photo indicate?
9.8 mm
